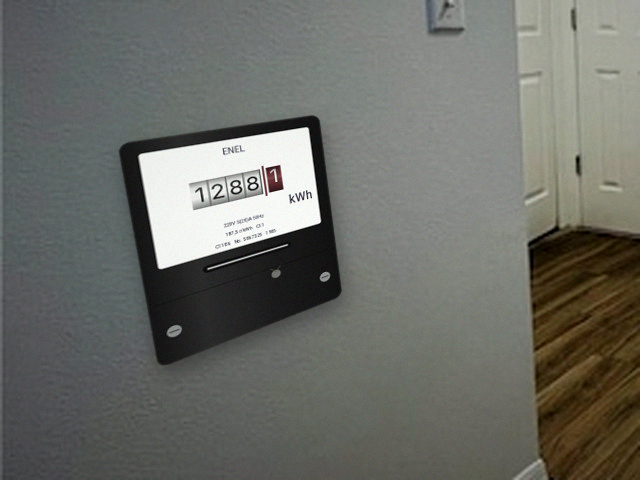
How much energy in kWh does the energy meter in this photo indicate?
1288.1 kWh
